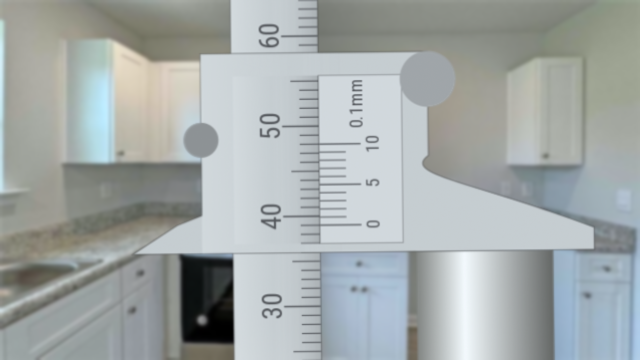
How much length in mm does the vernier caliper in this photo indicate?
39.0 mm
